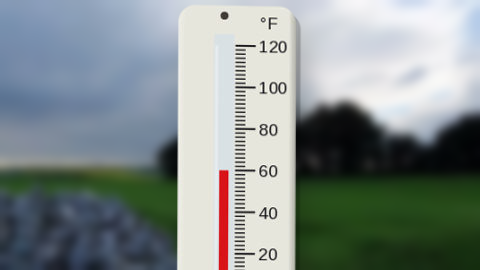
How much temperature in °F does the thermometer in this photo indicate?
60 °F
